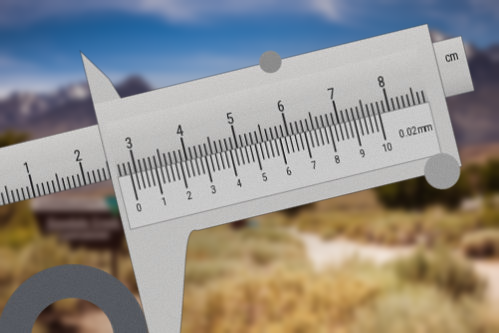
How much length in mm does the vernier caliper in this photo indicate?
29.0 mm
